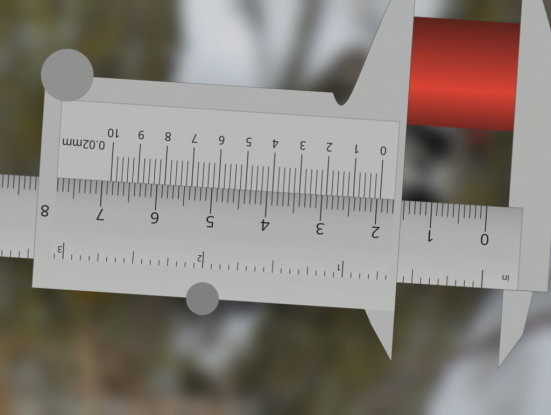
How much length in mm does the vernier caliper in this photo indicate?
19.4 mm
